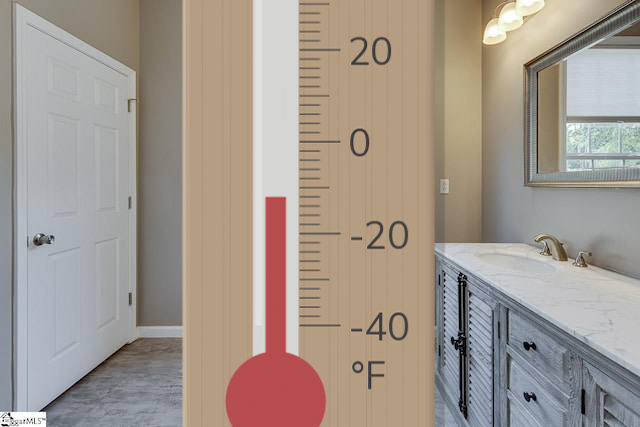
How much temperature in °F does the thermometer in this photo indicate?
-12 °F
